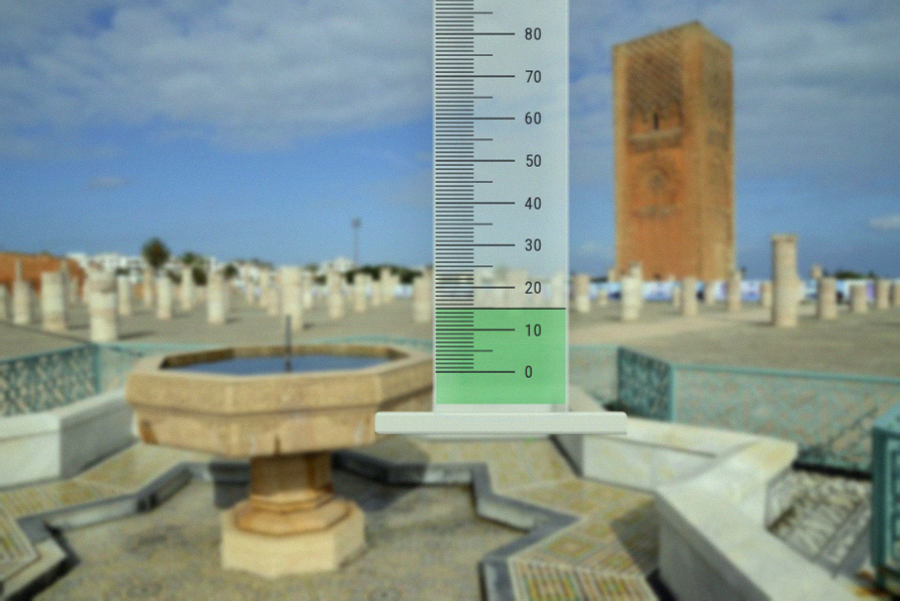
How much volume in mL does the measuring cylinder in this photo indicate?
15 mL
